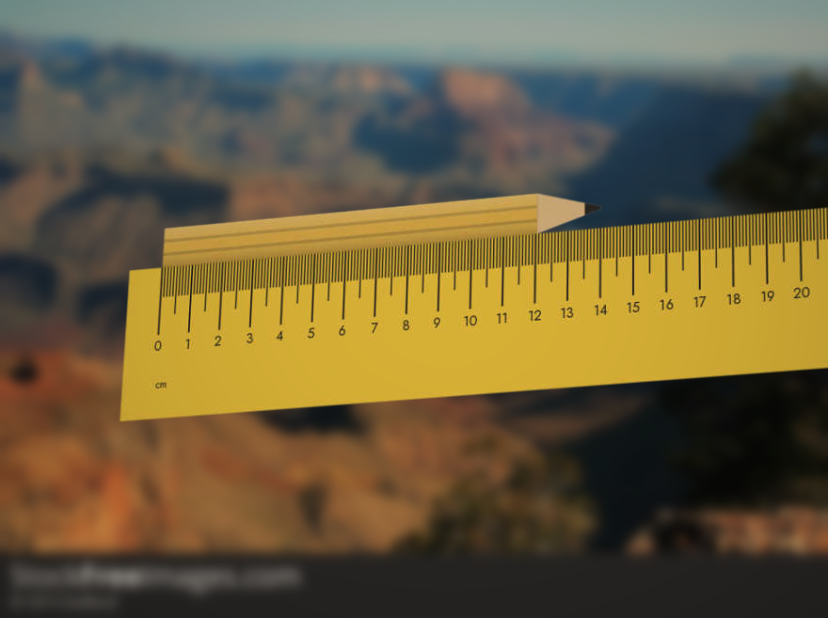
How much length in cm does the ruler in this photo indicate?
14 cm
